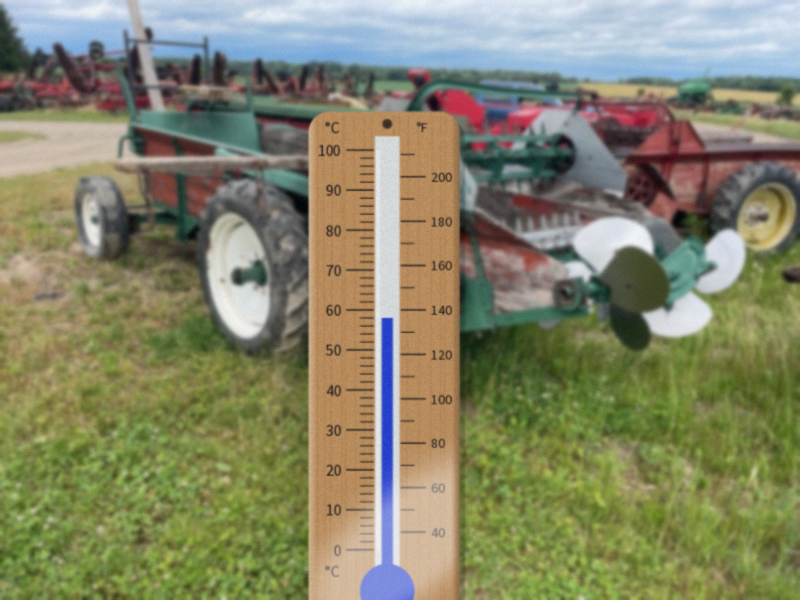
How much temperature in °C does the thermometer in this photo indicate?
58 °C
